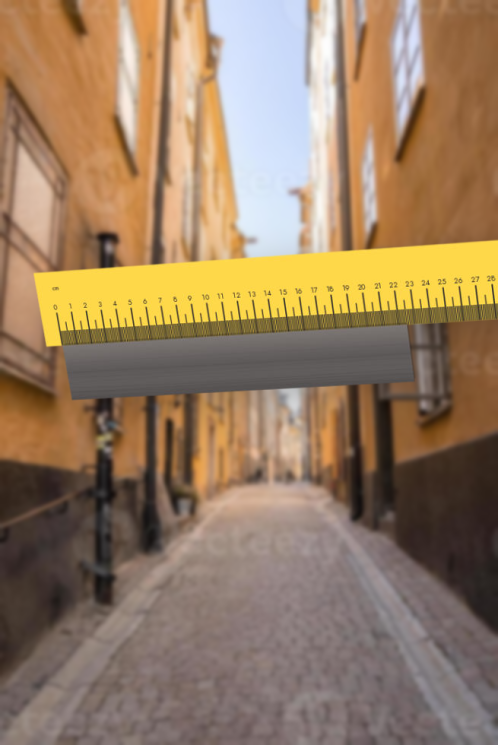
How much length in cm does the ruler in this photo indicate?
22.5 cm
